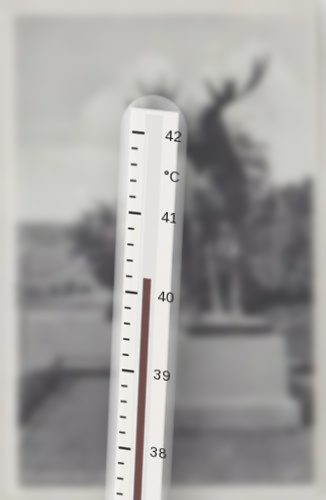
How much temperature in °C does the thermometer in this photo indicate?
40.2 °C
